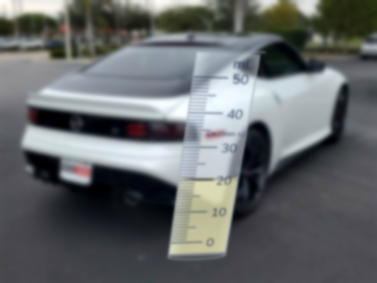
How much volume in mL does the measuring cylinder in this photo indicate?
20 mL
